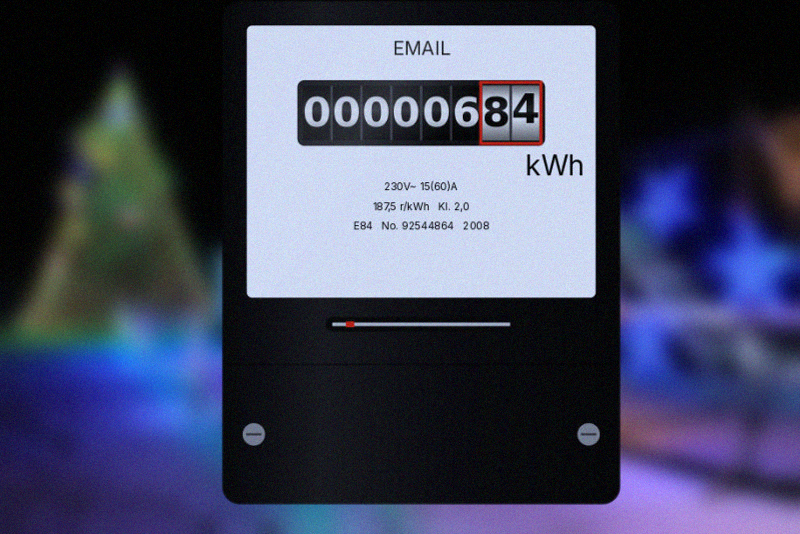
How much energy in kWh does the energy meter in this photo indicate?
6.84 kWh
